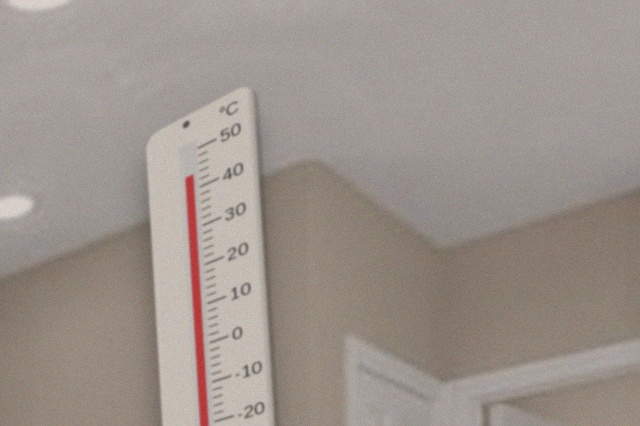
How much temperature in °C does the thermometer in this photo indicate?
44 °C
